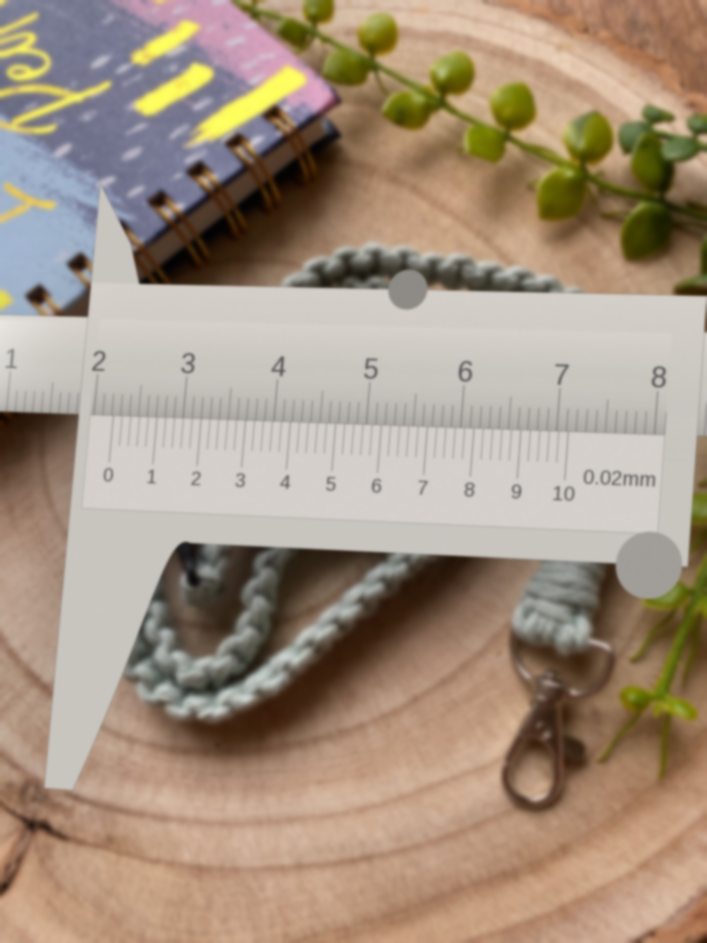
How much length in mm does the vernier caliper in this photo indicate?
22.2 mm
